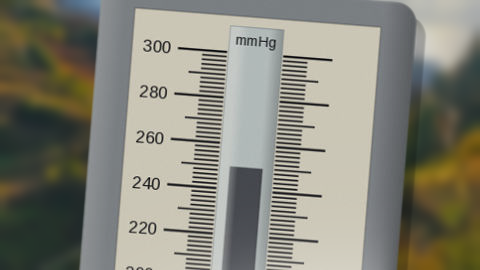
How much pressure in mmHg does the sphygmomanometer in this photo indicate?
250 mmHg
